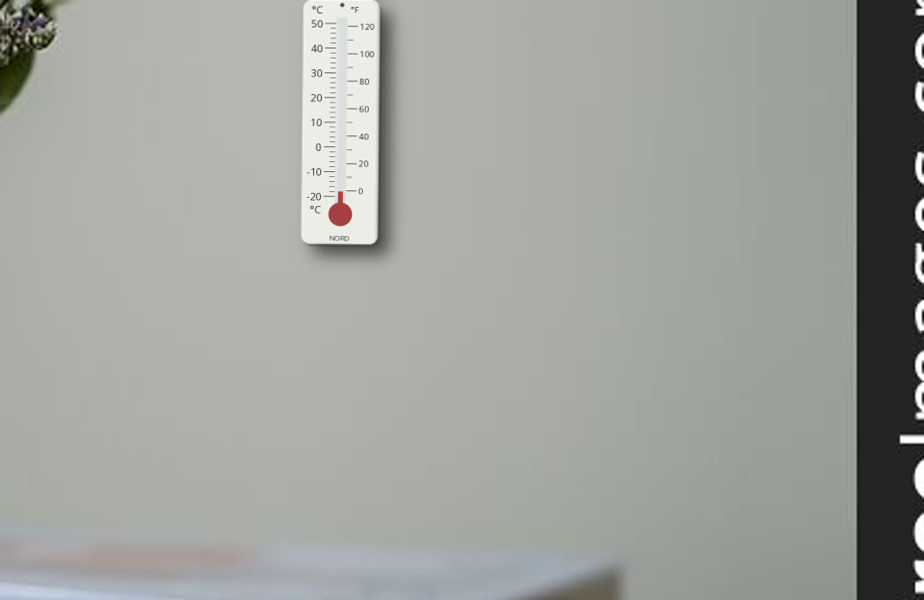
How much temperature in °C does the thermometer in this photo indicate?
-18 °C
